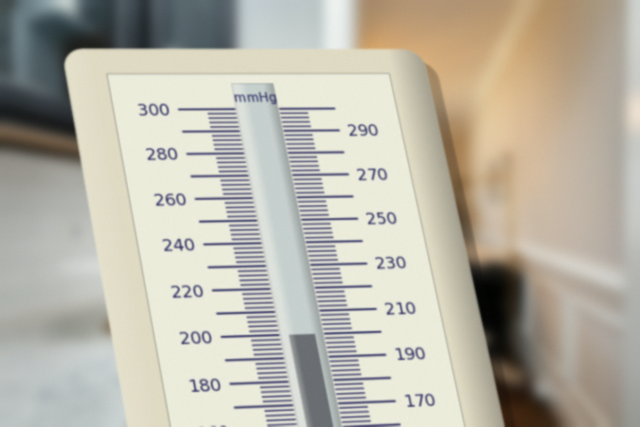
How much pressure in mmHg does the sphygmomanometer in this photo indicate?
200 mmHg
